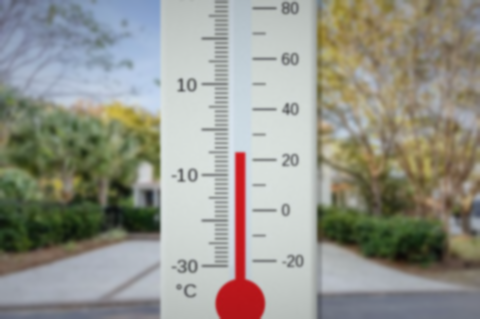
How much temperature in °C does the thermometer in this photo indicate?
-5 °C
